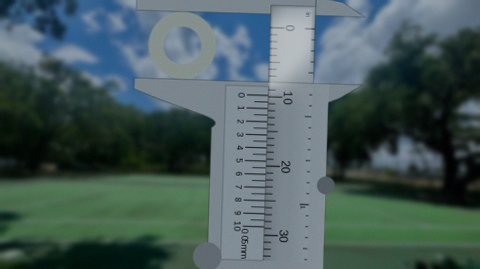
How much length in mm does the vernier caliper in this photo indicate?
9.8 mm
